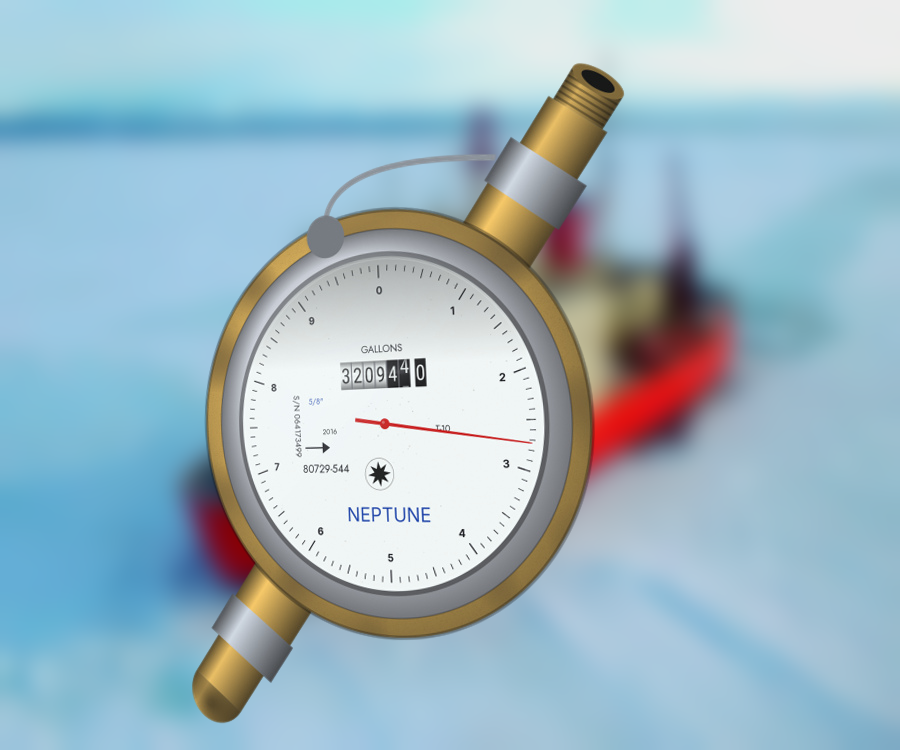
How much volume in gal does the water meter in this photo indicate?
3209442.7 gal
